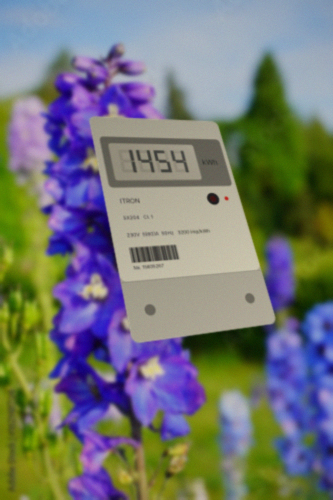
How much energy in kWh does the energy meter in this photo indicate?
1454 kWh
